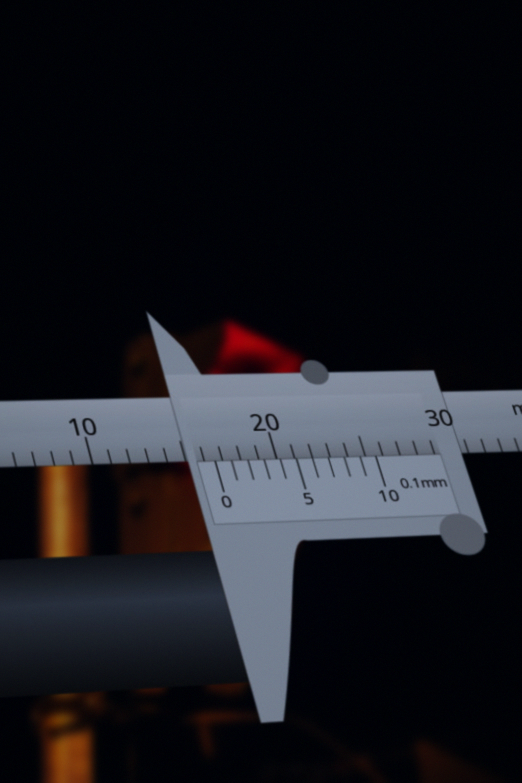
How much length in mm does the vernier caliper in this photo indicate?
16.6 mm
